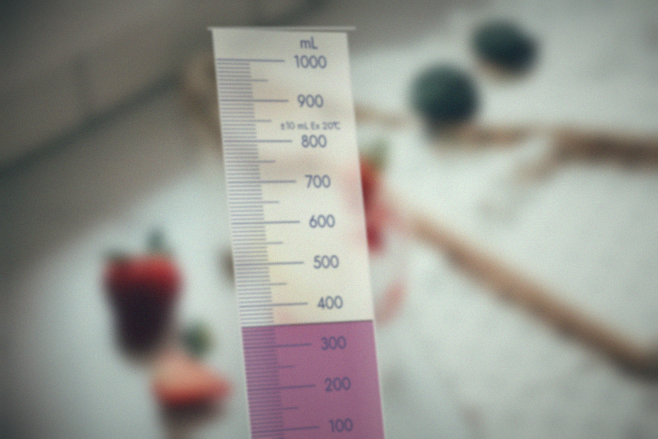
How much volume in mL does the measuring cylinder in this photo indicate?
350 mL
